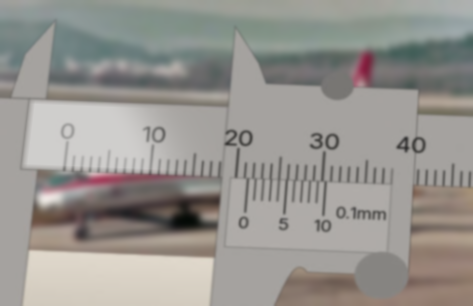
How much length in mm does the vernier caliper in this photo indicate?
21.4 mm
